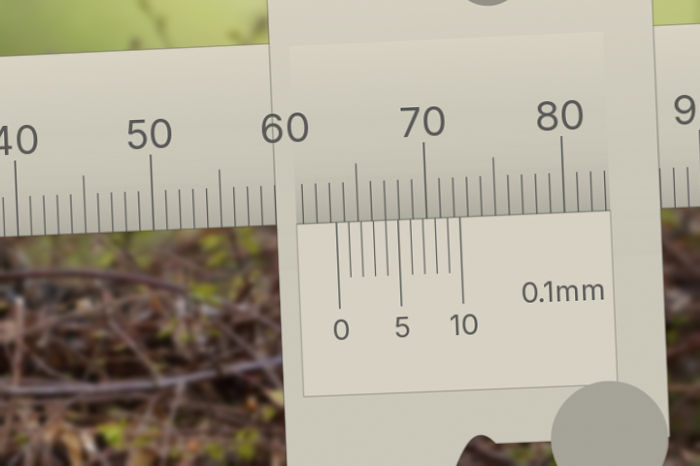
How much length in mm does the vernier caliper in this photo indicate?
63.4 mm
